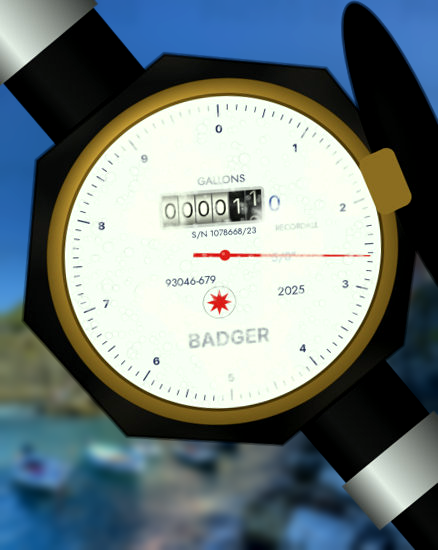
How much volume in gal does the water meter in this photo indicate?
112.6 gal
